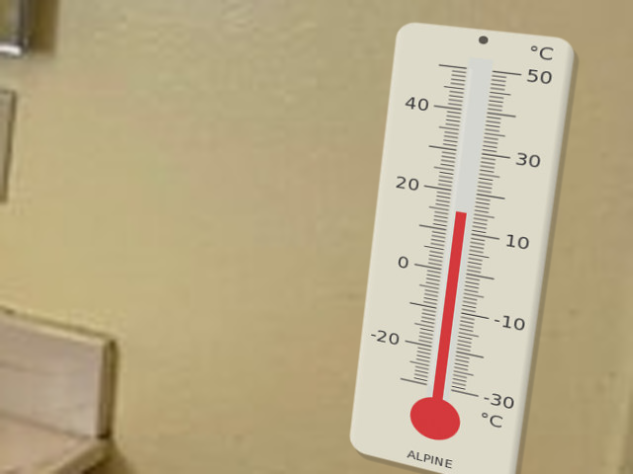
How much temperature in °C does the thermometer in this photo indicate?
15 °C
